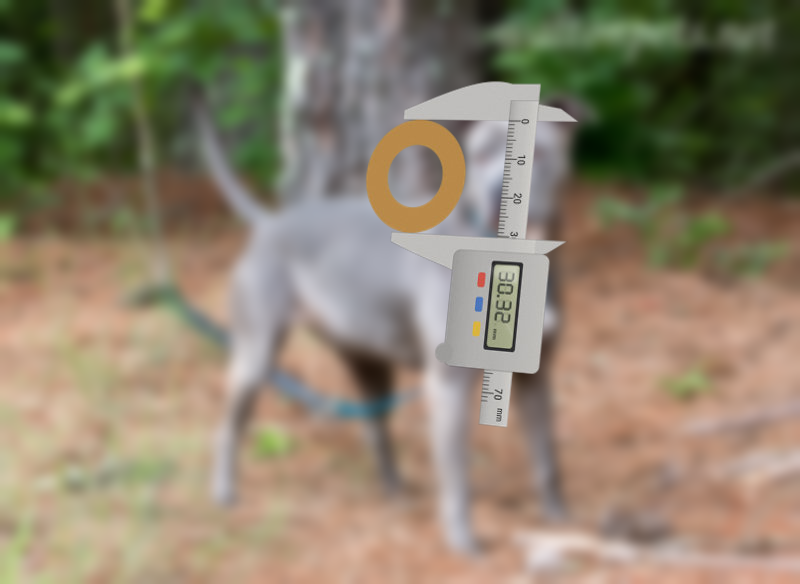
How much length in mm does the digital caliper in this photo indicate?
30.32 mm
